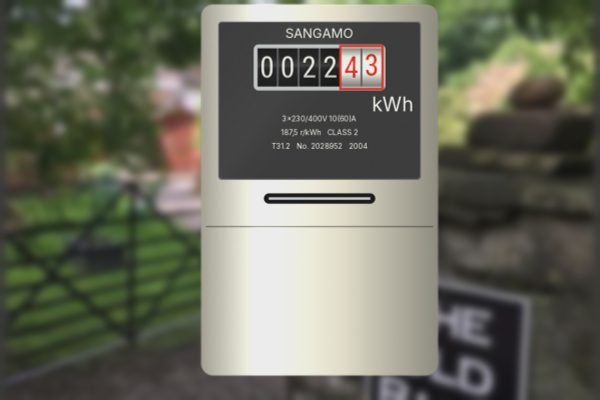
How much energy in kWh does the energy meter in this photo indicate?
22.43 kWh
